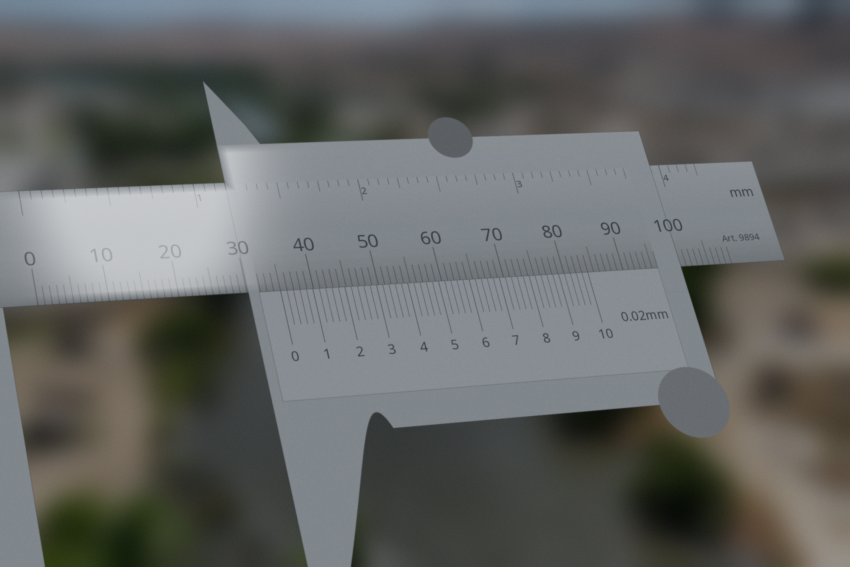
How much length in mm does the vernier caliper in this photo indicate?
35.0 mm
